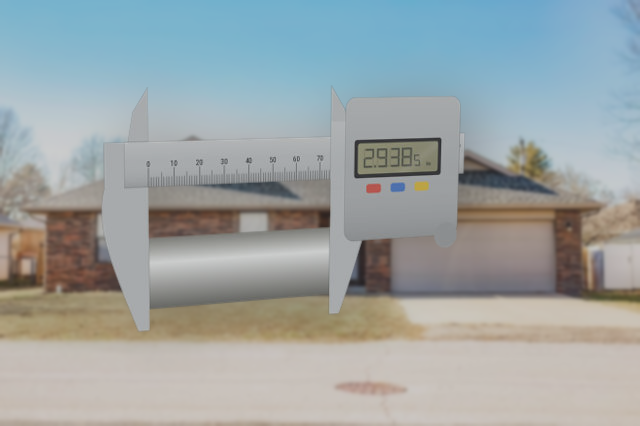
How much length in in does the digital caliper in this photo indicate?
2.9385 in
